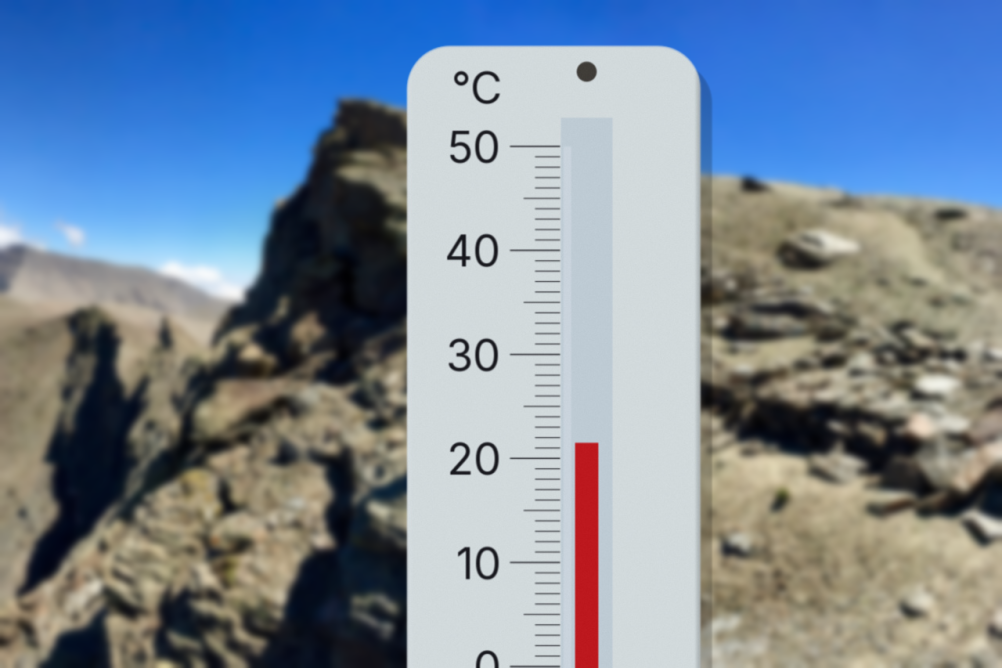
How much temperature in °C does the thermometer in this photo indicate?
21.5 °C
